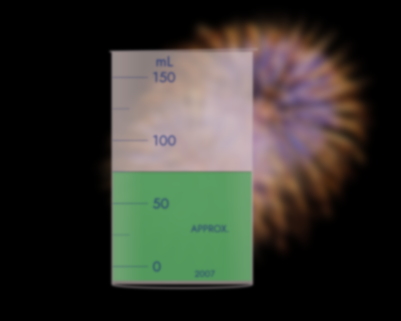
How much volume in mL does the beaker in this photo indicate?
75 mL
